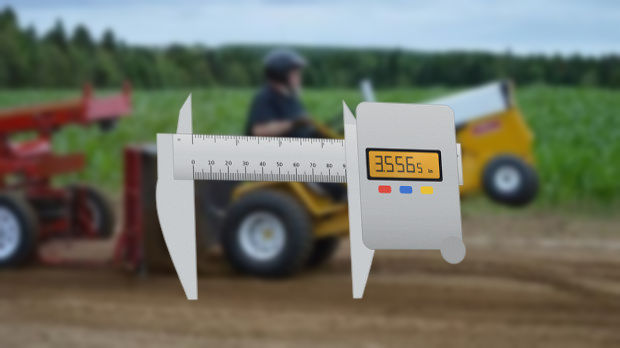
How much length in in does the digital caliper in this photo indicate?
3.5565 in
